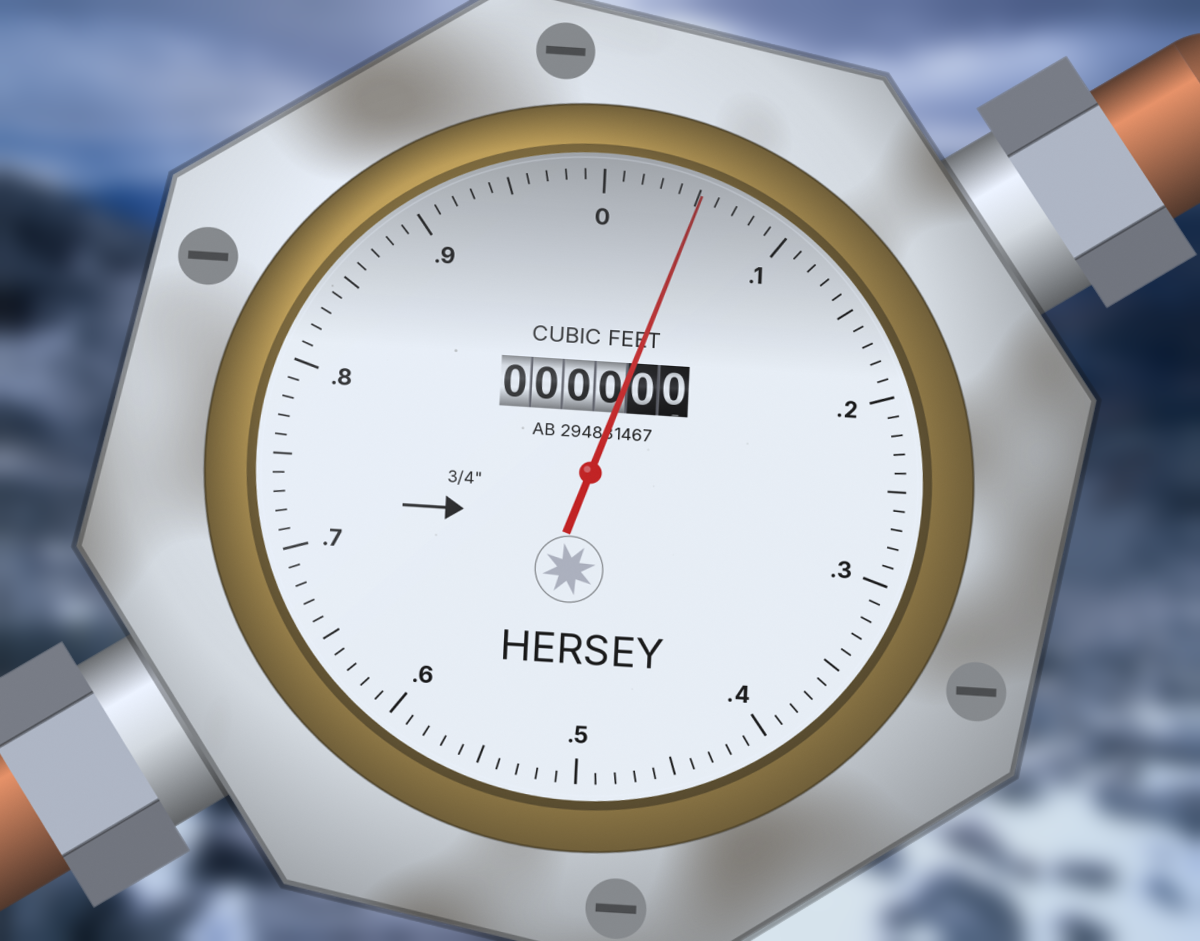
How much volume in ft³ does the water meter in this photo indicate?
0.05 ft³
